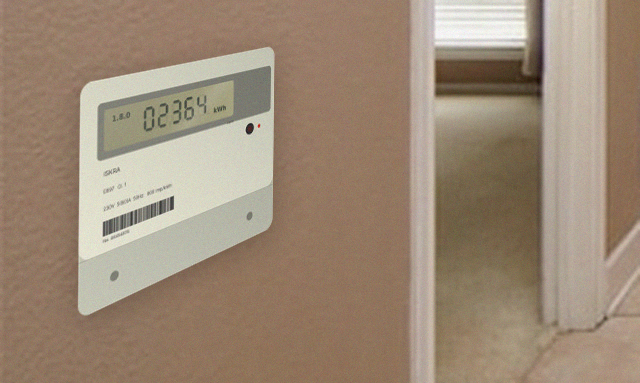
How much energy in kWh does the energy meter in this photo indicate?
2364 kWh
